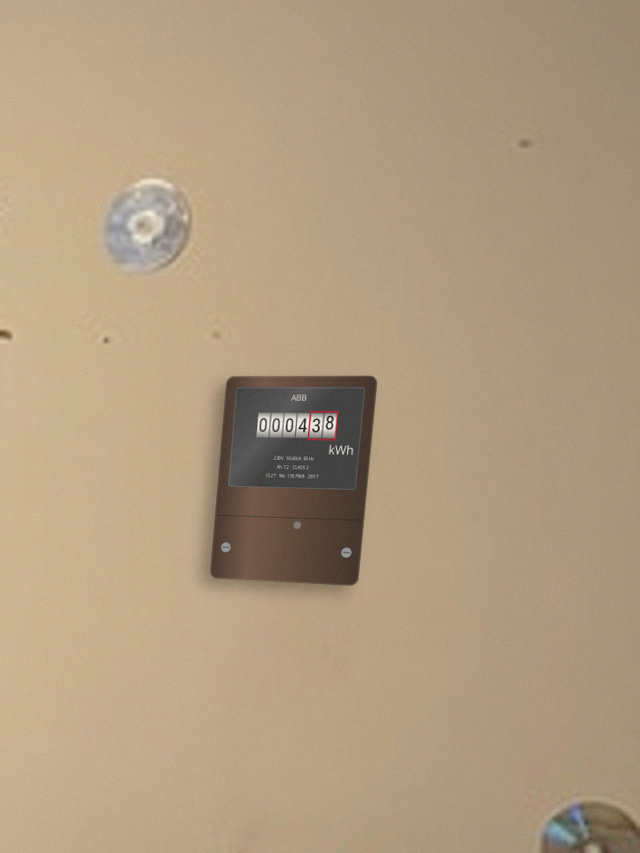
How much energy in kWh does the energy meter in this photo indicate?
4.38 kWh
